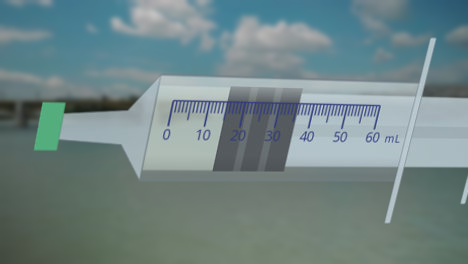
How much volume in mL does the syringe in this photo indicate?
15 mL
